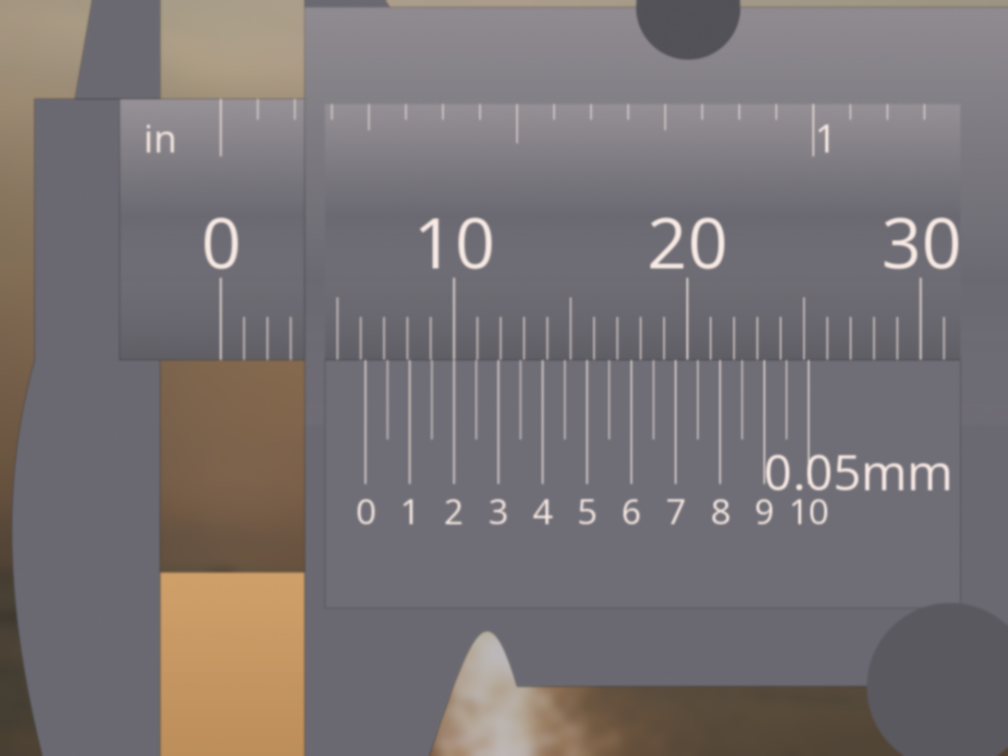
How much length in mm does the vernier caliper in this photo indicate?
6.2 mm
